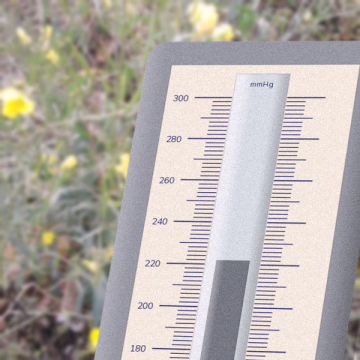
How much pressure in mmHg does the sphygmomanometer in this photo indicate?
222 mmHg
